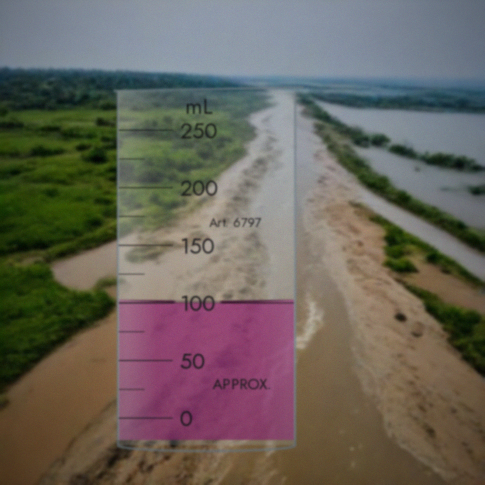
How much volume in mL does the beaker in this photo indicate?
100 mL
